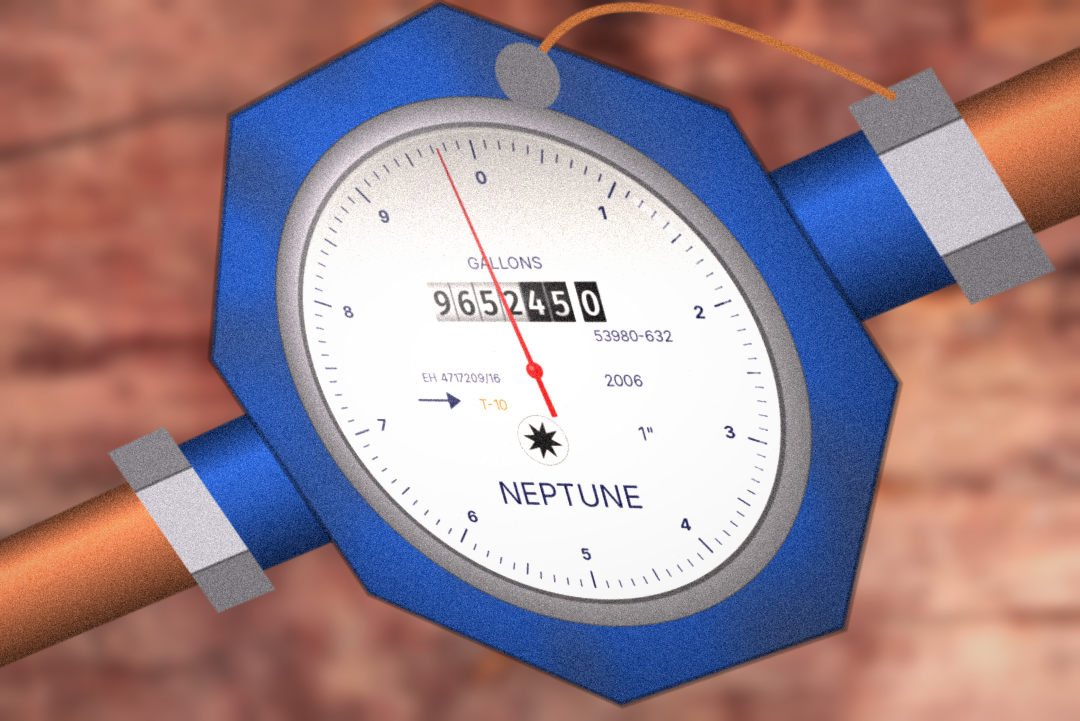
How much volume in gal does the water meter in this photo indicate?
9652449.7 gal
